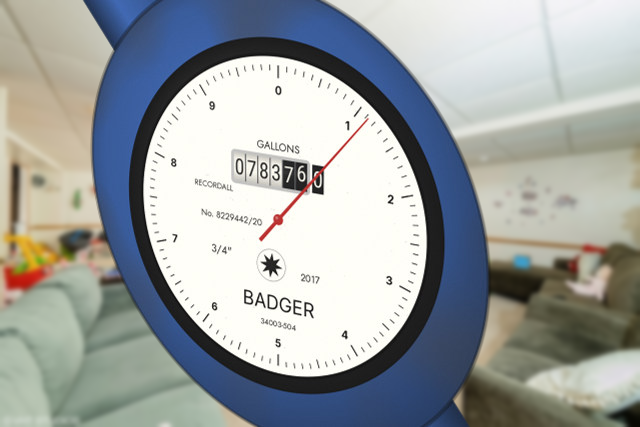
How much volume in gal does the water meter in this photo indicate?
783761.1 gal
